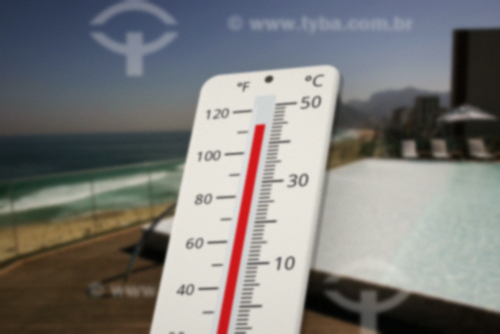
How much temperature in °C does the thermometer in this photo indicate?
45 °C
